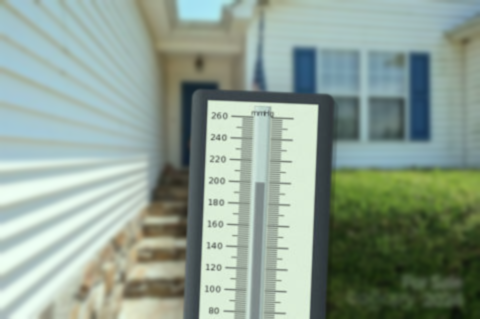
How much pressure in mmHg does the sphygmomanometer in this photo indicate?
200 mmHg
